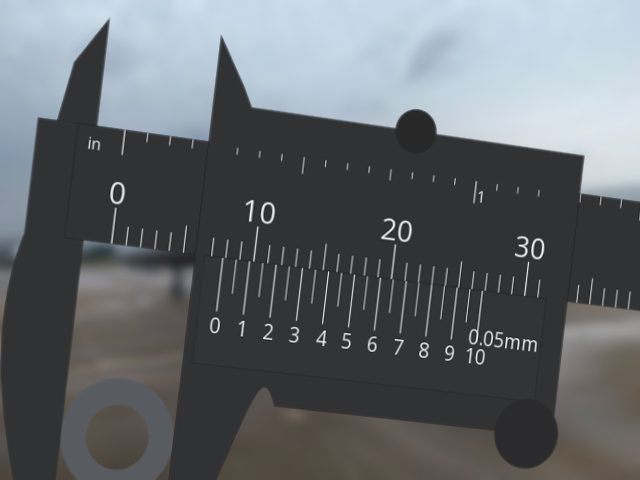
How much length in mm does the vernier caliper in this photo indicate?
7.8 mm
